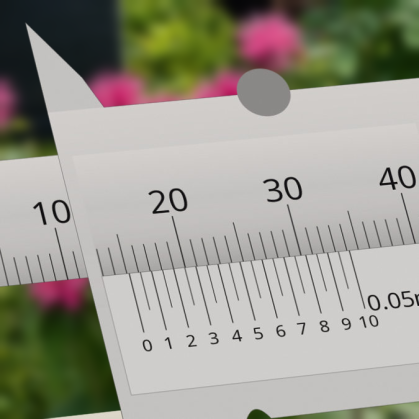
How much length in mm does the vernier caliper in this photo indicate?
15.2 mm
